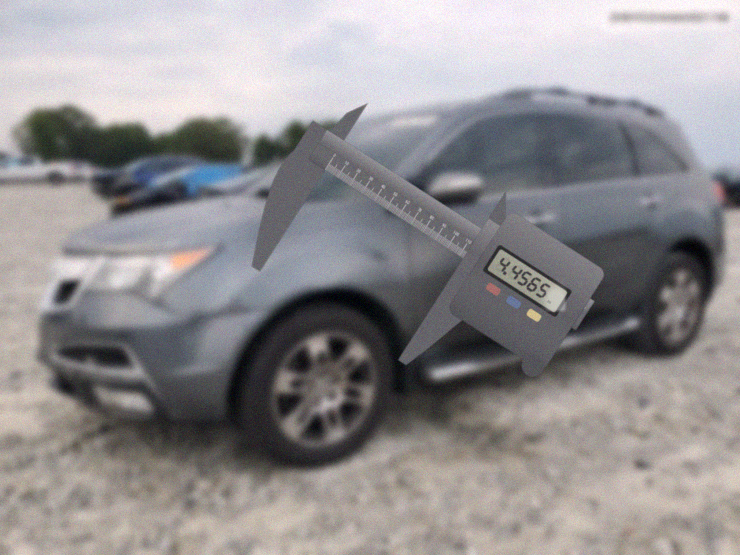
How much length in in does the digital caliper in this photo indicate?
4.4565 in
